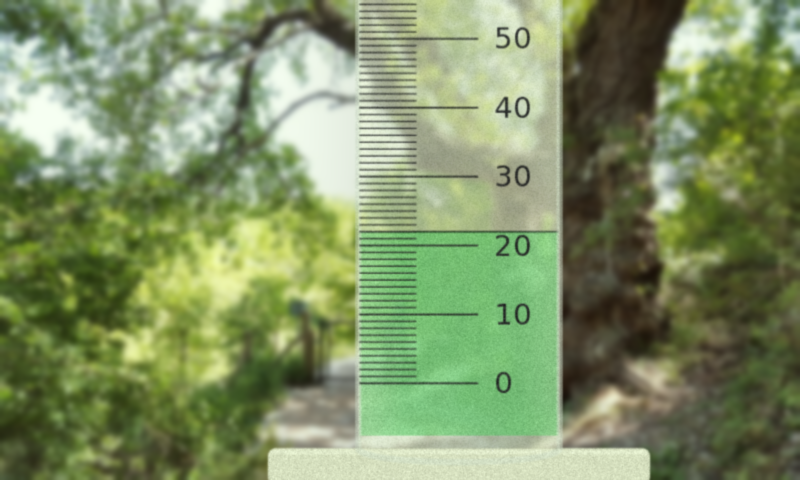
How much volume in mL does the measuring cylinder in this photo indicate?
22 mL
